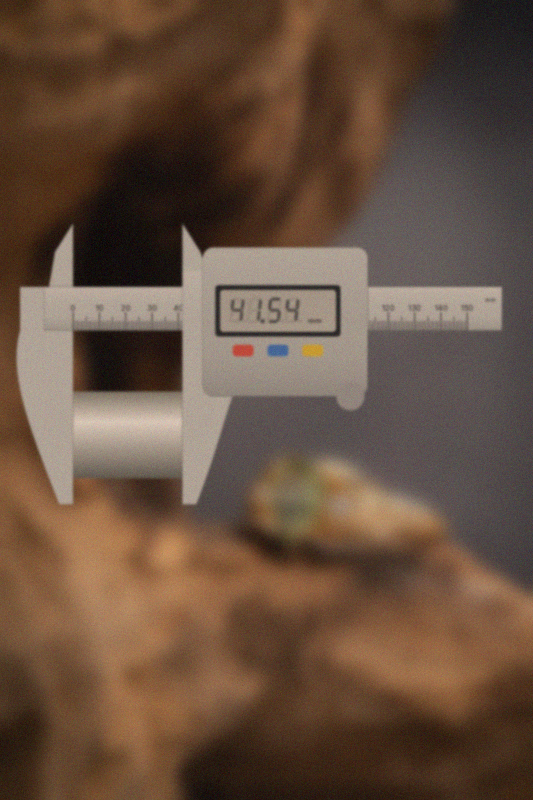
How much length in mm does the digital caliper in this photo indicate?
41.54 mm
